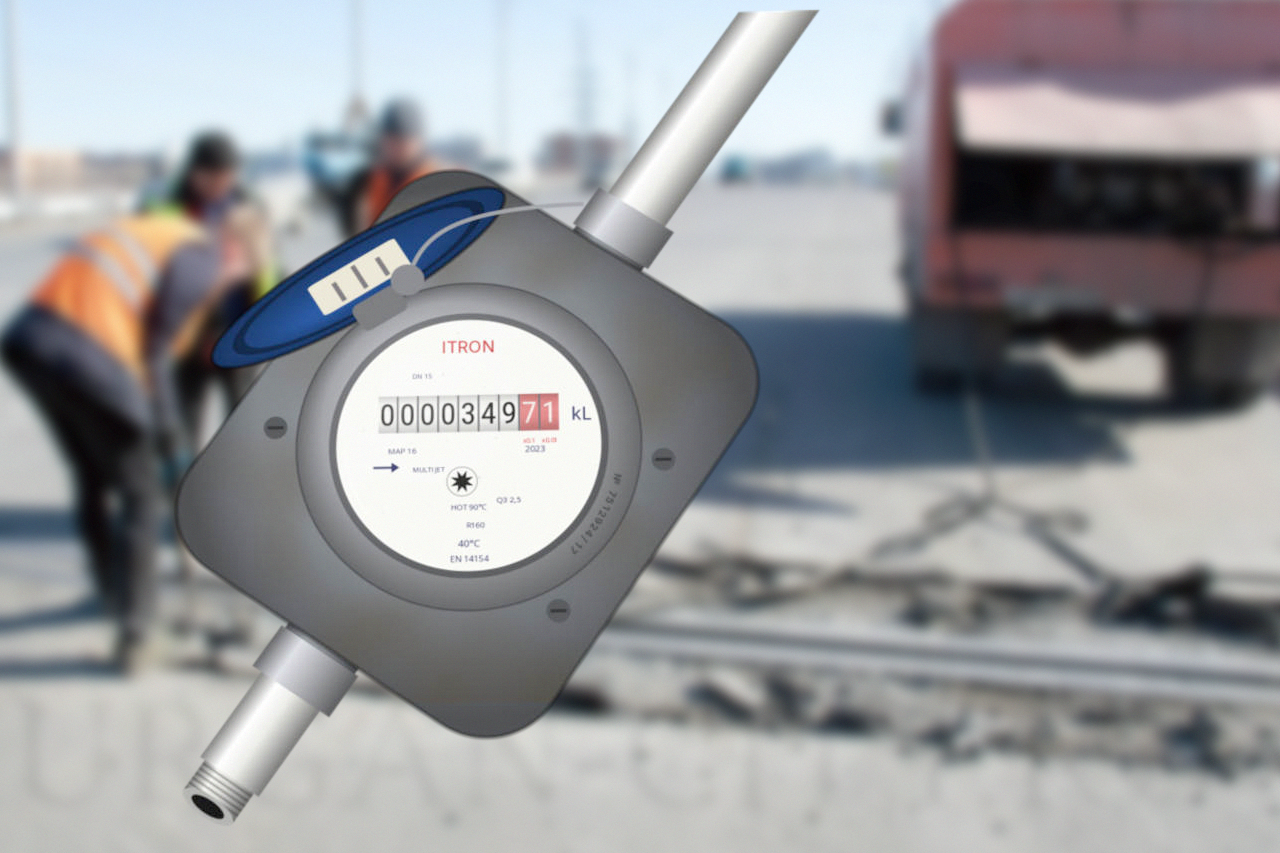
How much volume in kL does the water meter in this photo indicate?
349.71 kL
